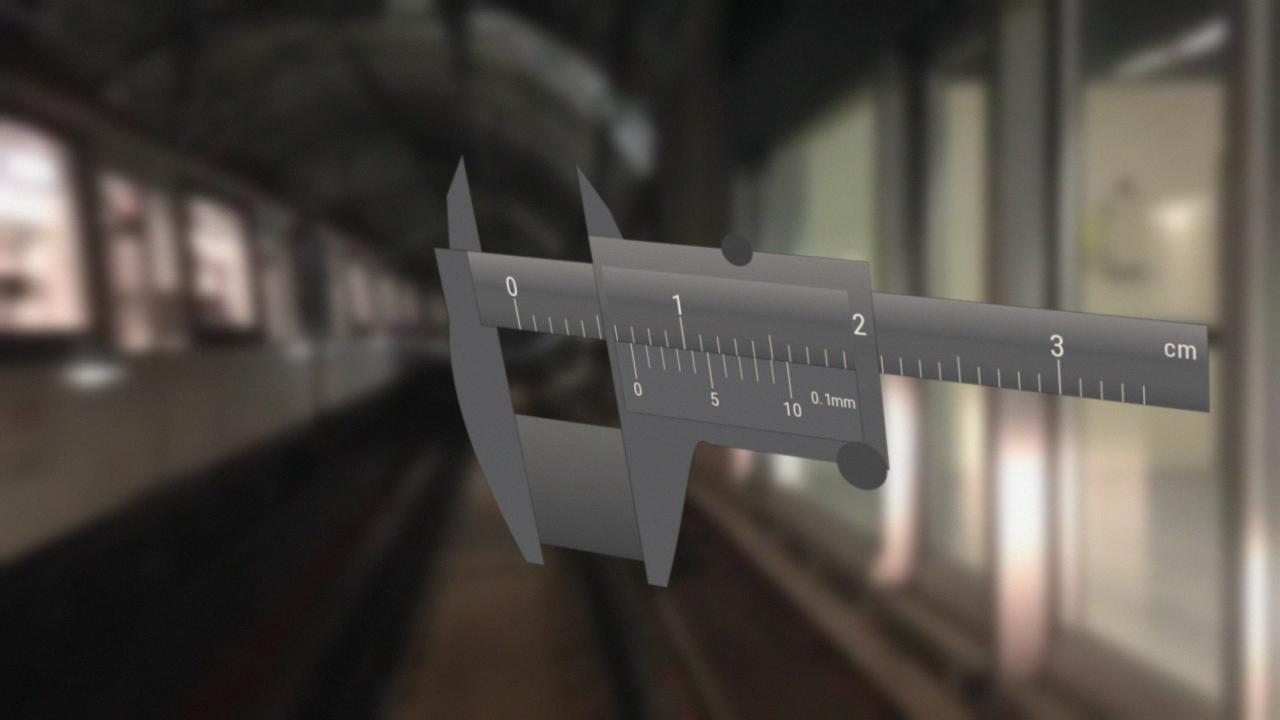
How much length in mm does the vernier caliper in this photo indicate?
6.8 mm
